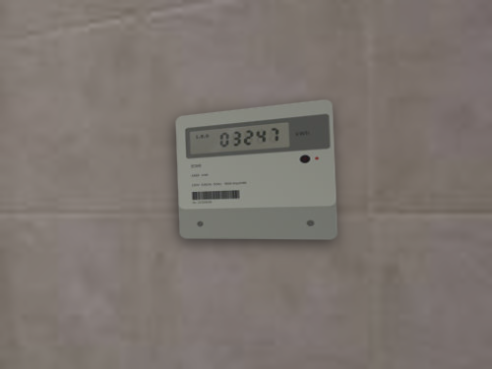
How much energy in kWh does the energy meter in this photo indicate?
3247 kWh
